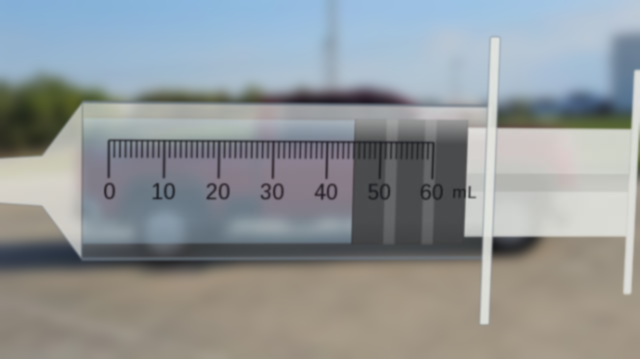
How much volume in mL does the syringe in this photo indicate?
45 mL
